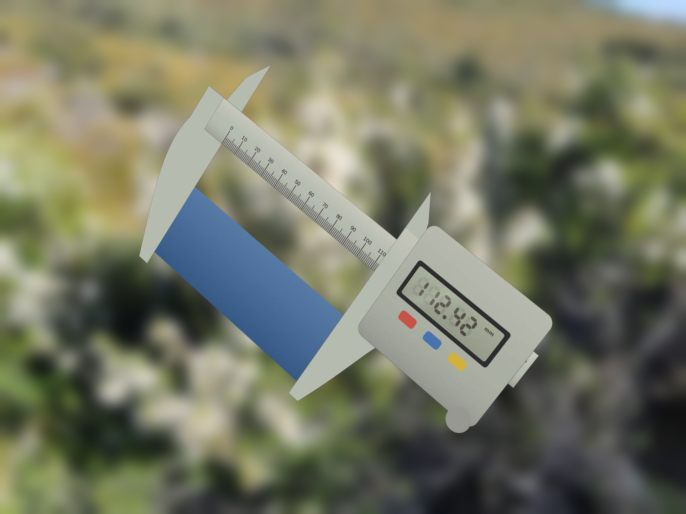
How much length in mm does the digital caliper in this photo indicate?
112.42 mm
